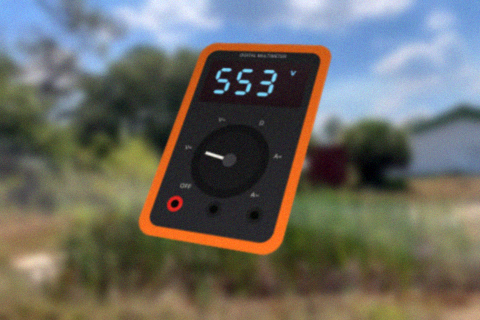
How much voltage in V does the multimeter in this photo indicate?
553 V
